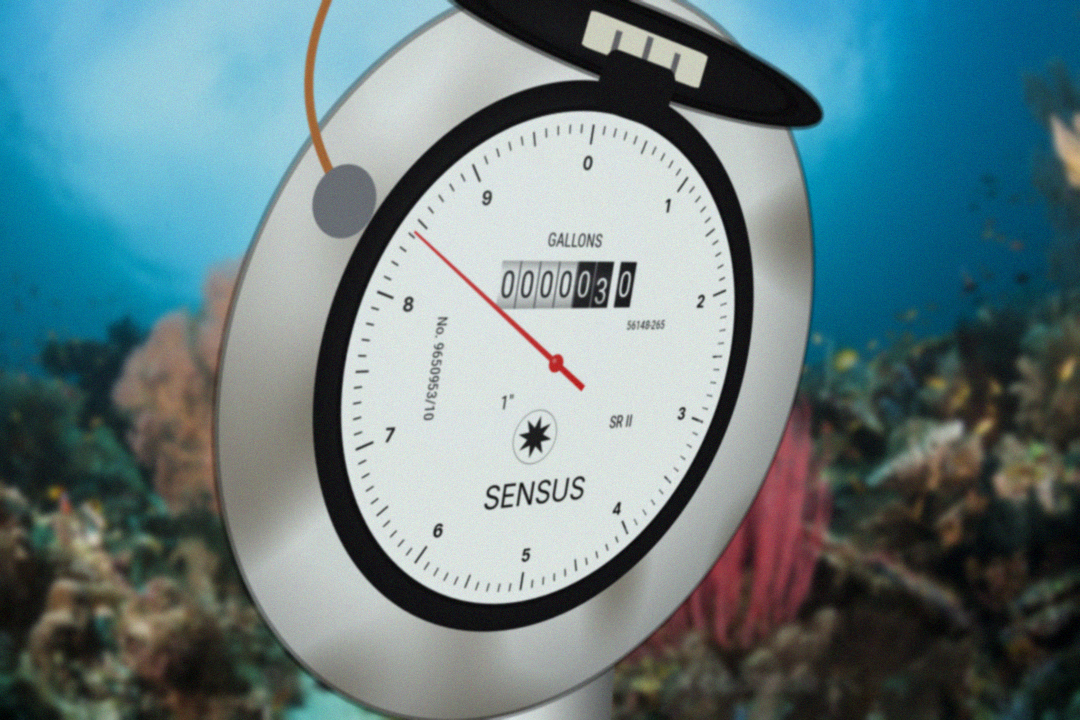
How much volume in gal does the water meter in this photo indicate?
28.4 gal
